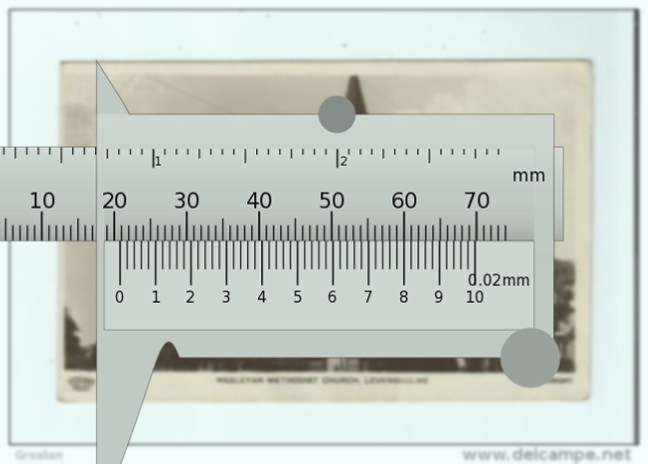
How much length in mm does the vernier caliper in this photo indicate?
20.8 mm
